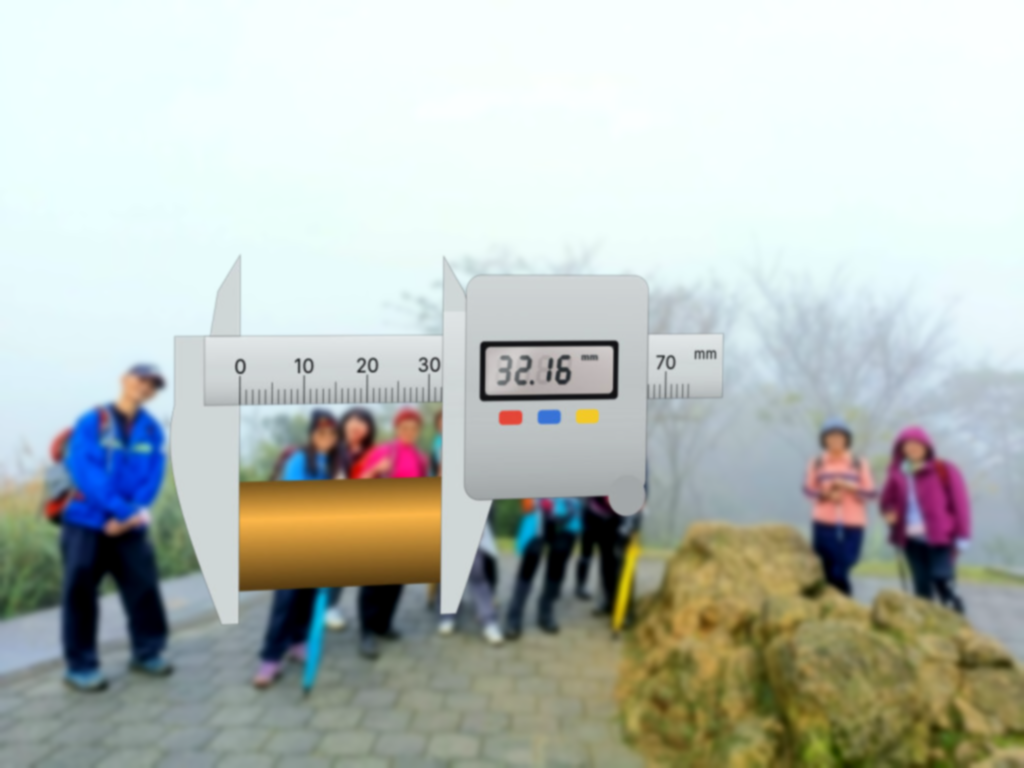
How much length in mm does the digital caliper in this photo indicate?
32.16 mm
